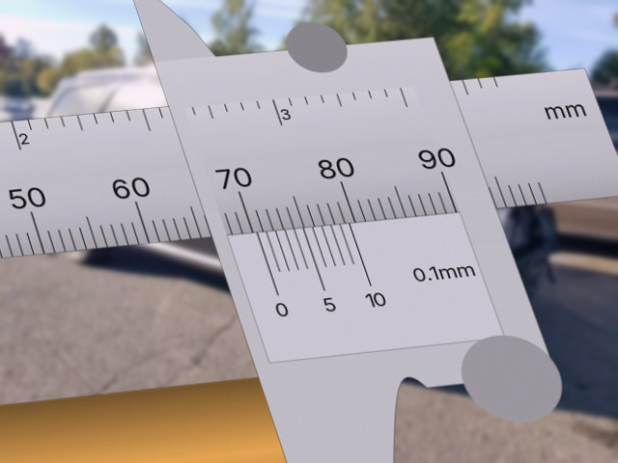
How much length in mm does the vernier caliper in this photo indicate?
70.4 mm
